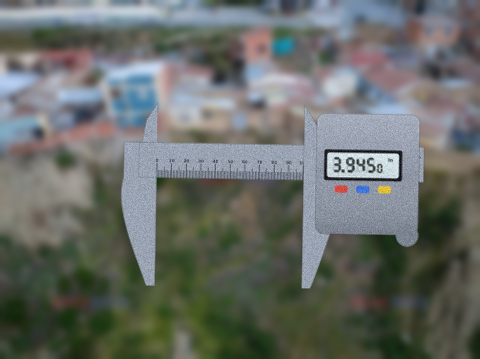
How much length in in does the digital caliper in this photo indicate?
3.9450 in
